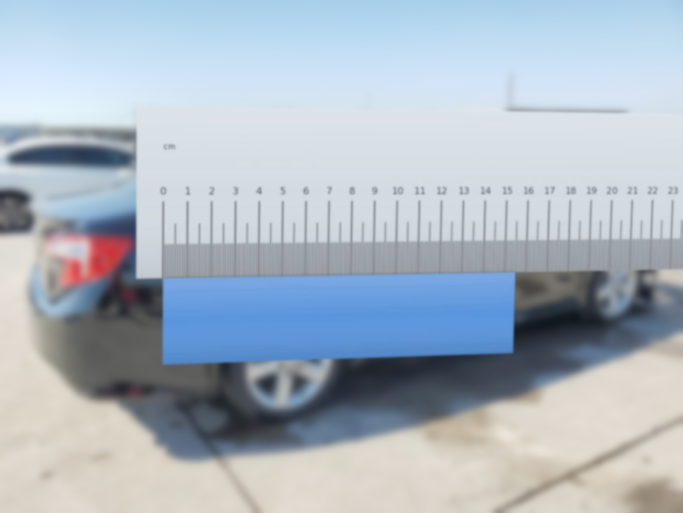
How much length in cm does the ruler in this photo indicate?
15.5 cm
